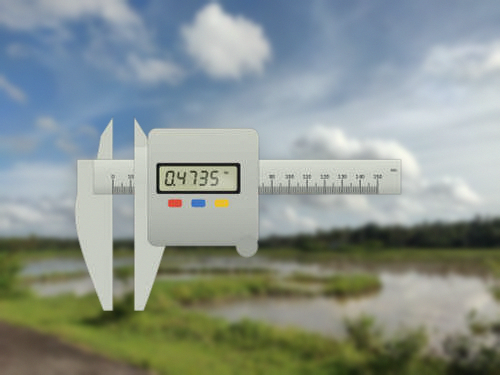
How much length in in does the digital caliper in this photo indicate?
0.4735 in
